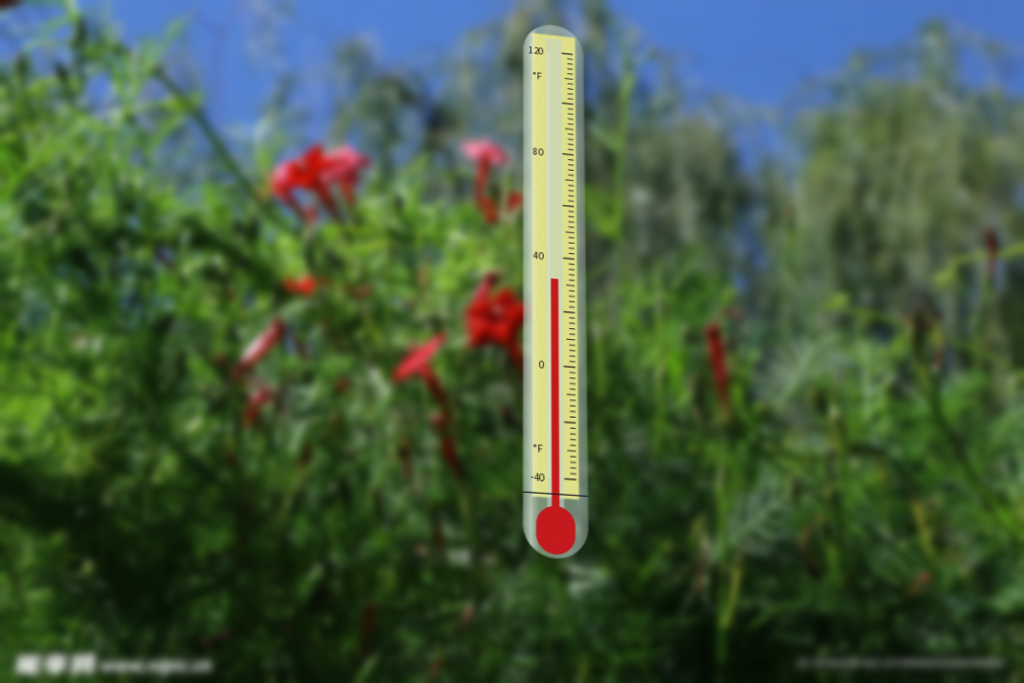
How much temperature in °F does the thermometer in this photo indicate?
32 °F
